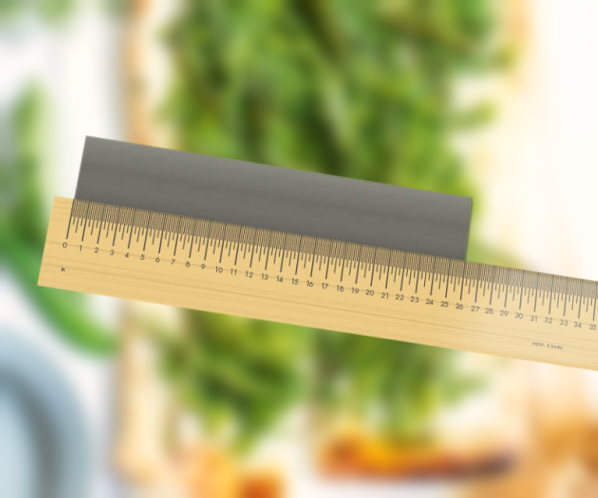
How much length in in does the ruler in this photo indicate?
26 in
